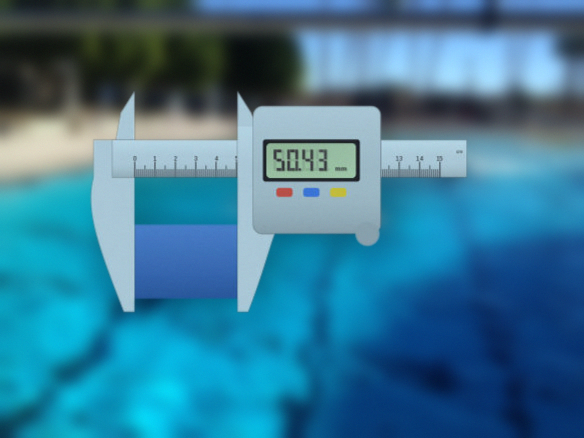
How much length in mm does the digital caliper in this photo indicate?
50.43 mm
